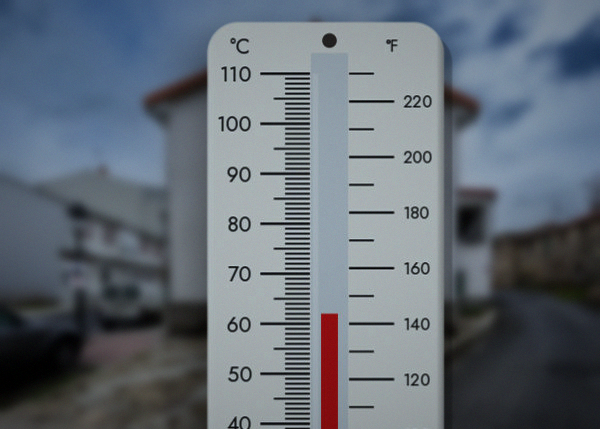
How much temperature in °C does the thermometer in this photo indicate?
62 °C
